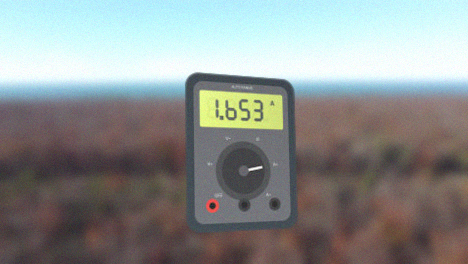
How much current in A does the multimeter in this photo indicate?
1.653 A
